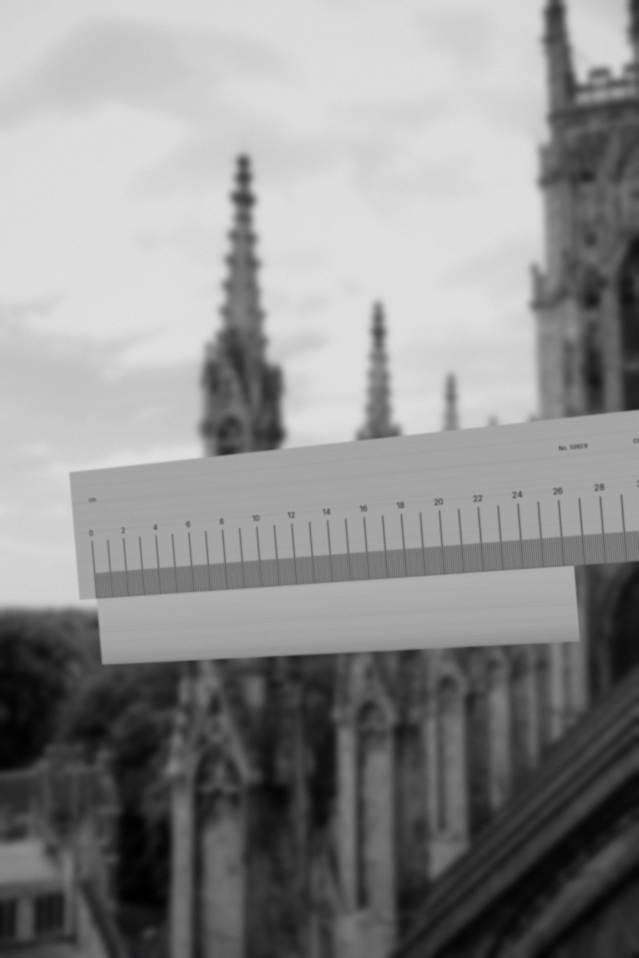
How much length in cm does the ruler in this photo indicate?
26.5 cm
